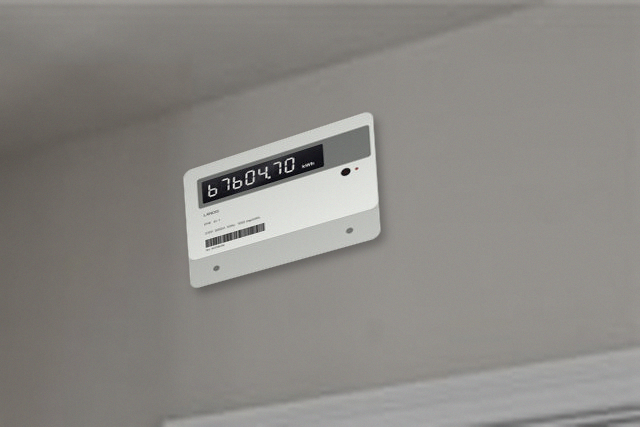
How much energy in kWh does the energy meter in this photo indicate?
67604.70 kWh
